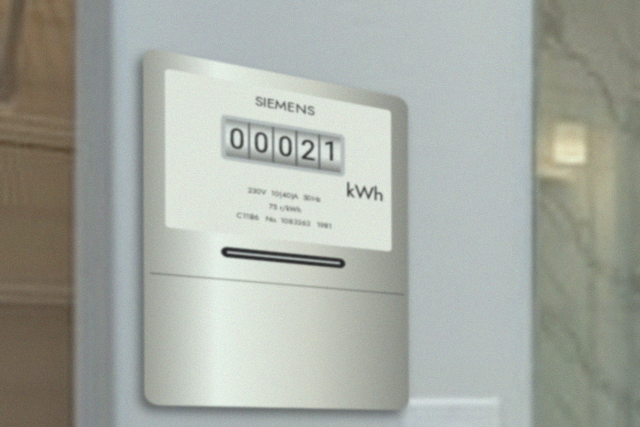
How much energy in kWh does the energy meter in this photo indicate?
21 kWh
